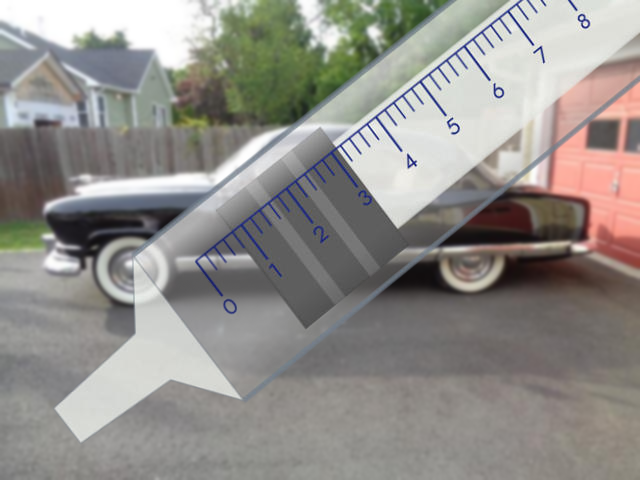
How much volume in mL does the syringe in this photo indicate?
0.8 mL
